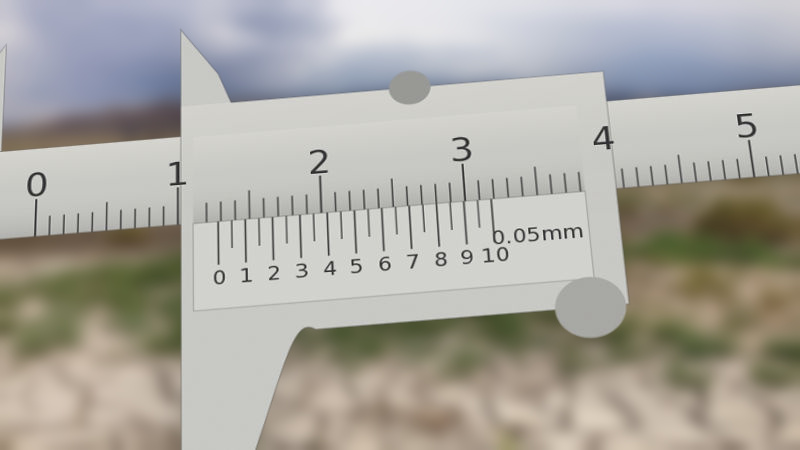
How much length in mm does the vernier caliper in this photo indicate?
12.8 mm
